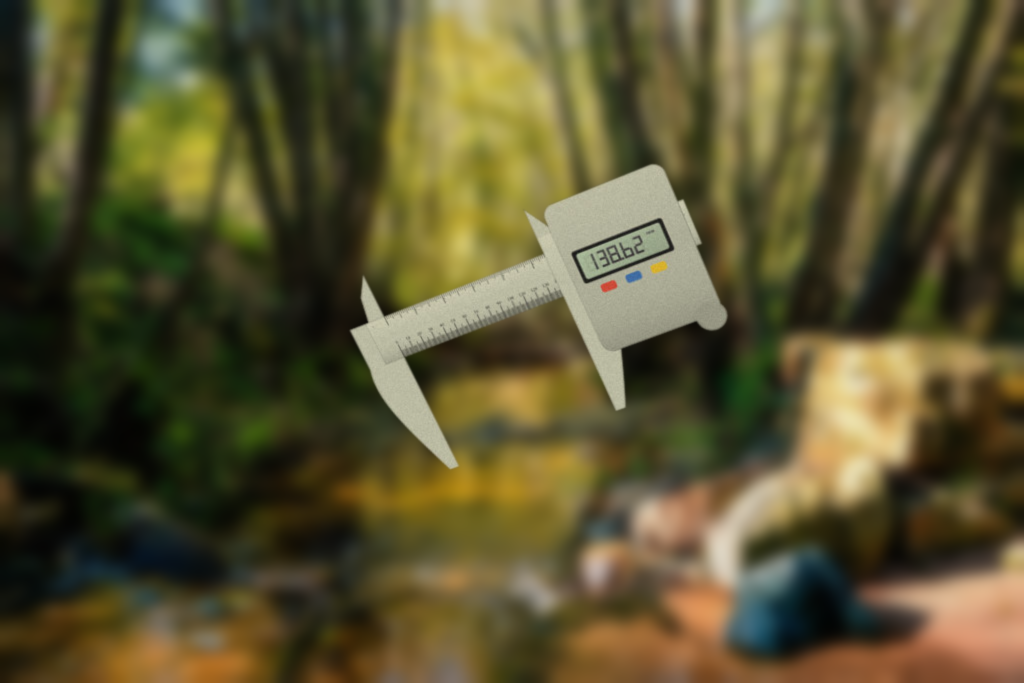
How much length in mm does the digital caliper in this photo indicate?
138.62 mm
